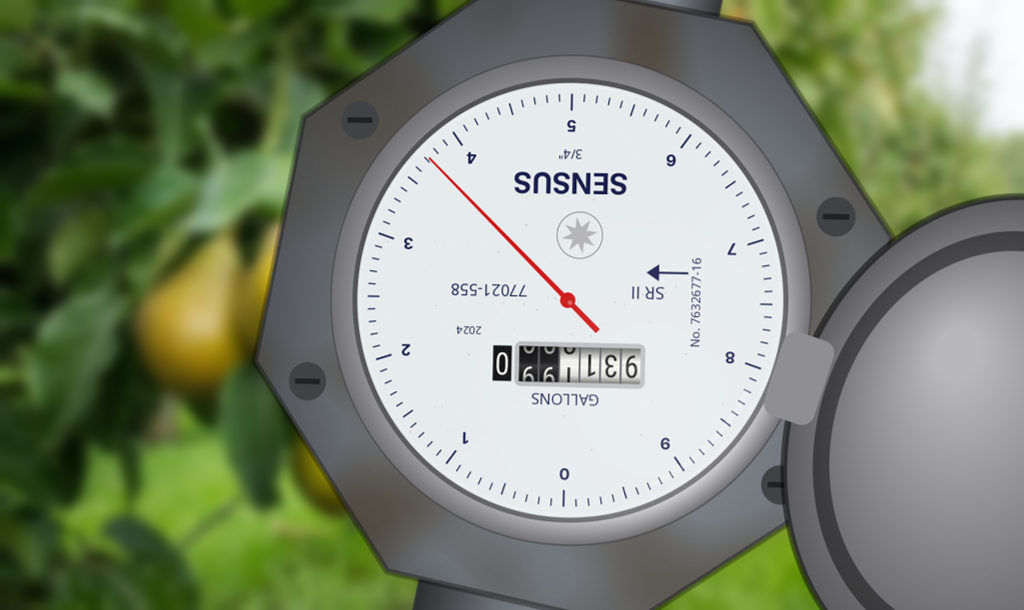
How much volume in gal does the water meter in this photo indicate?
9311993.7 gal
